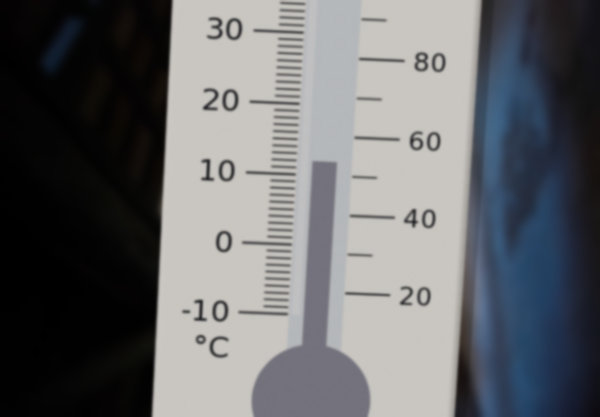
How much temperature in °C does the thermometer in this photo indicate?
12 °C
